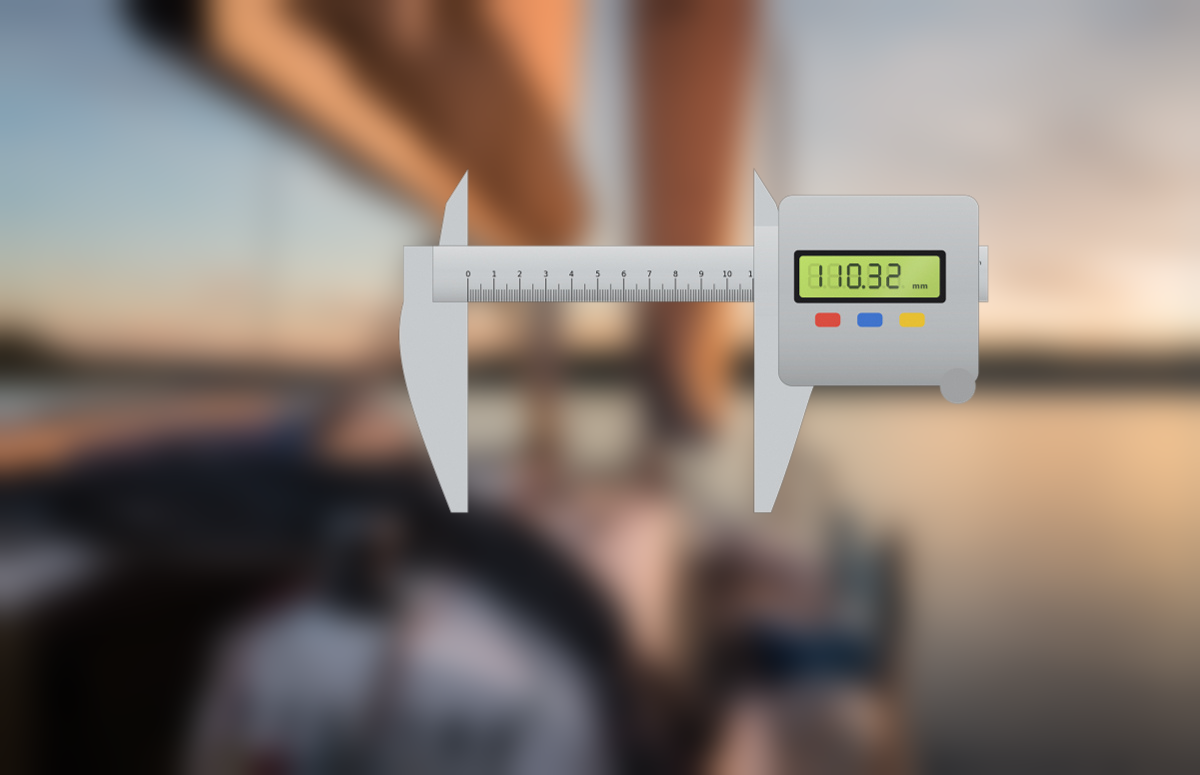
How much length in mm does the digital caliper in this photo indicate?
110.32 mm
